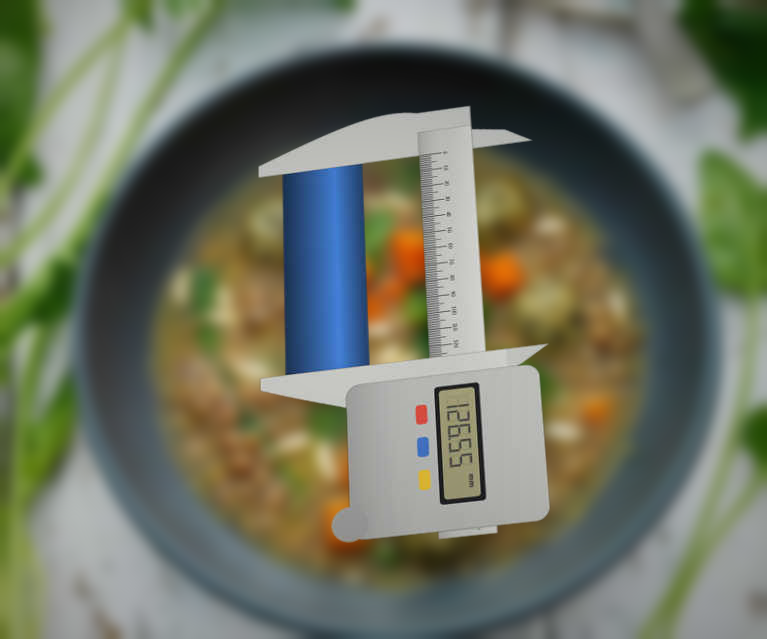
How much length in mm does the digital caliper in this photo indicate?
126.55 mm
